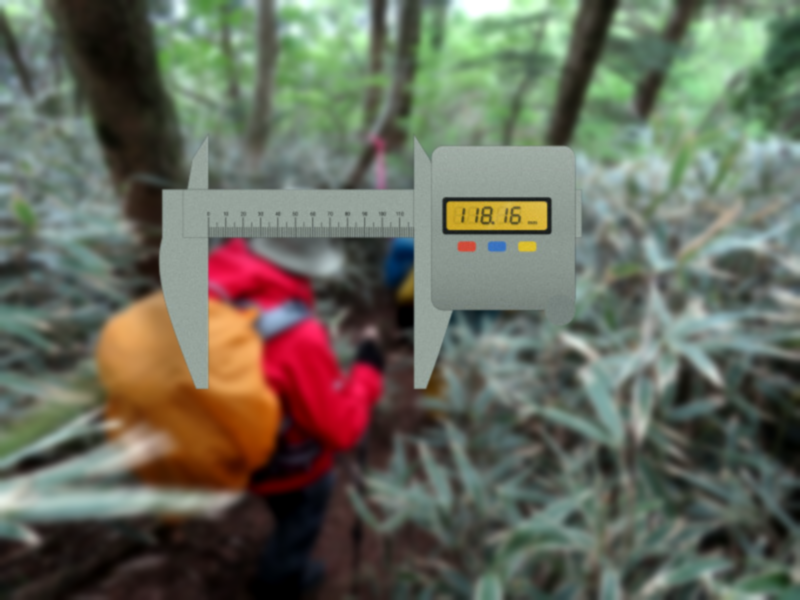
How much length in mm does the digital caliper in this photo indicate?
118.16 mm
